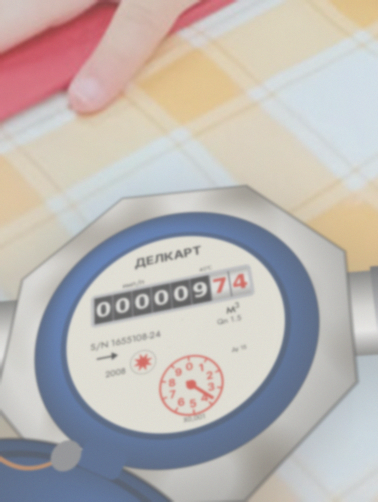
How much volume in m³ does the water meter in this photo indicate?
9.743 m³
